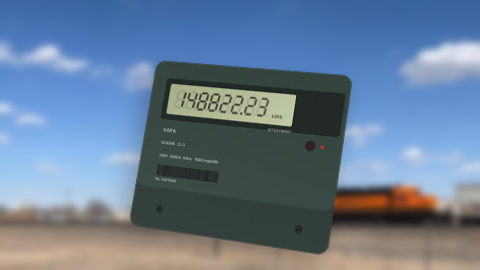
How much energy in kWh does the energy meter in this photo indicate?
148822.23 kWh
